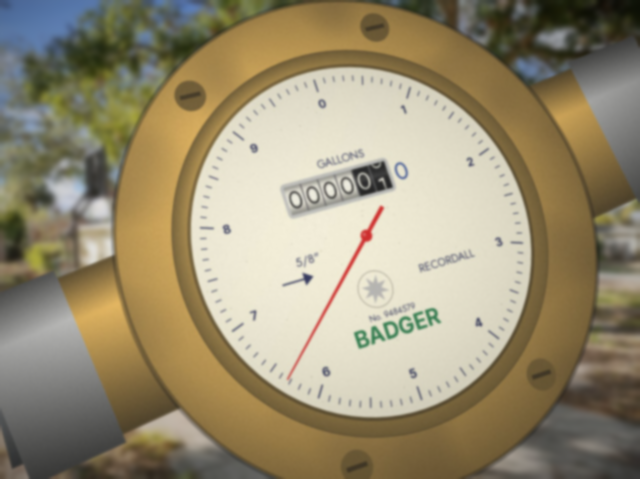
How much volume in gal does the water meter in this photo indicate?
6.3 gal
